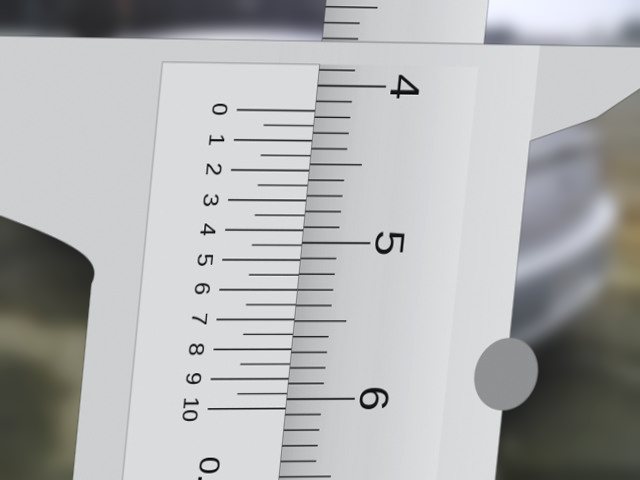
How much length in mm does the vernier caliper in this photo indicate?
41.6 mm
